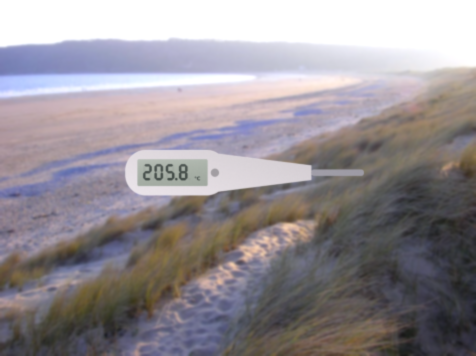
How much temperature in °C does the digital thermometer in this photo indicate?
205.8 °C
